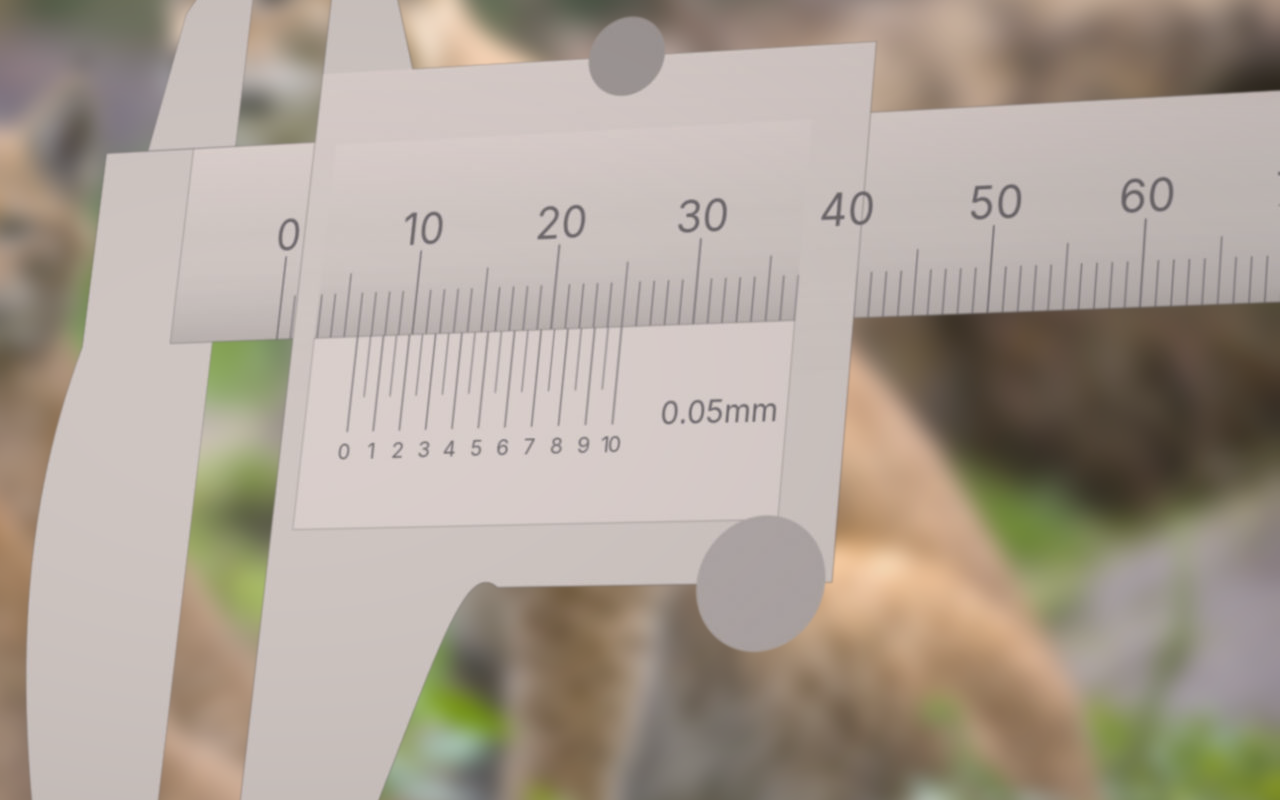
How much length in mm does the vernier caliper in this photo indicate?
6.0 mm
